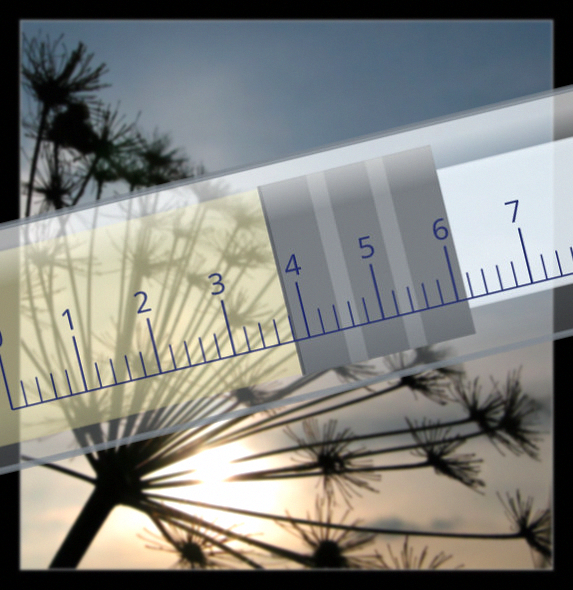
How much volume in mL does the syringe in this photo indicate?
3.8 mL
